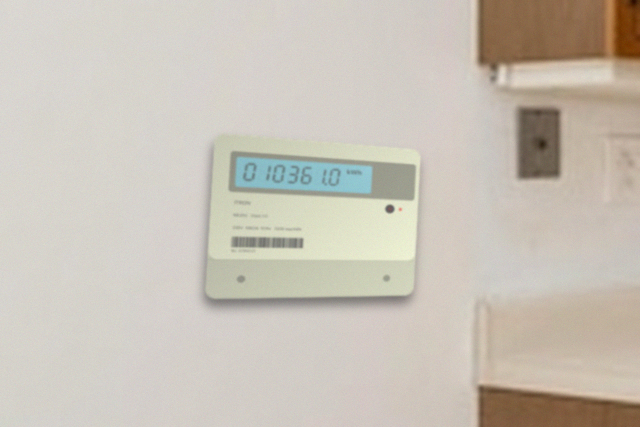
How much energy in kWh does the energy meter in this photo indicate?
10361.0 kWh
